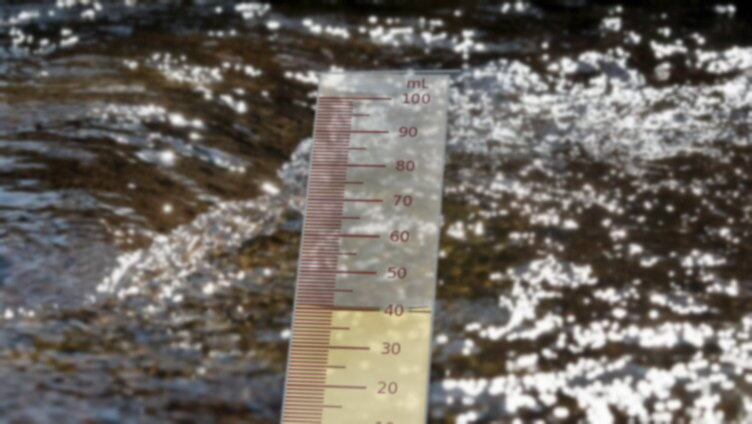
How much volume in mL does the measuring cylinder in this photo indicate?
40 mL
